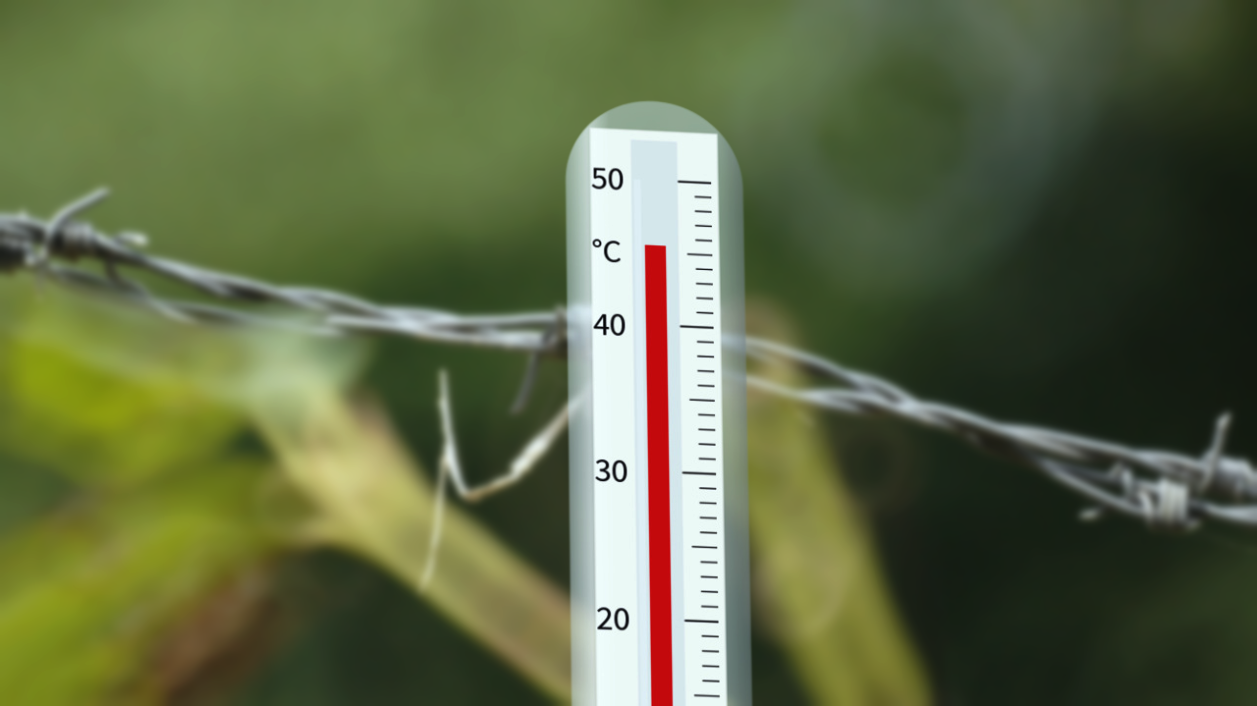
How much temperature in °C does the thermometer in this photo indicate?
45.5 °C
